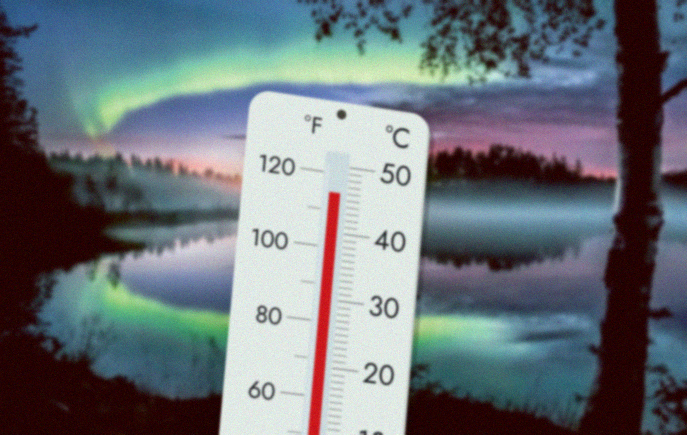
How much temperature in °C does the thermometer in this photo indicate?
46 °C
